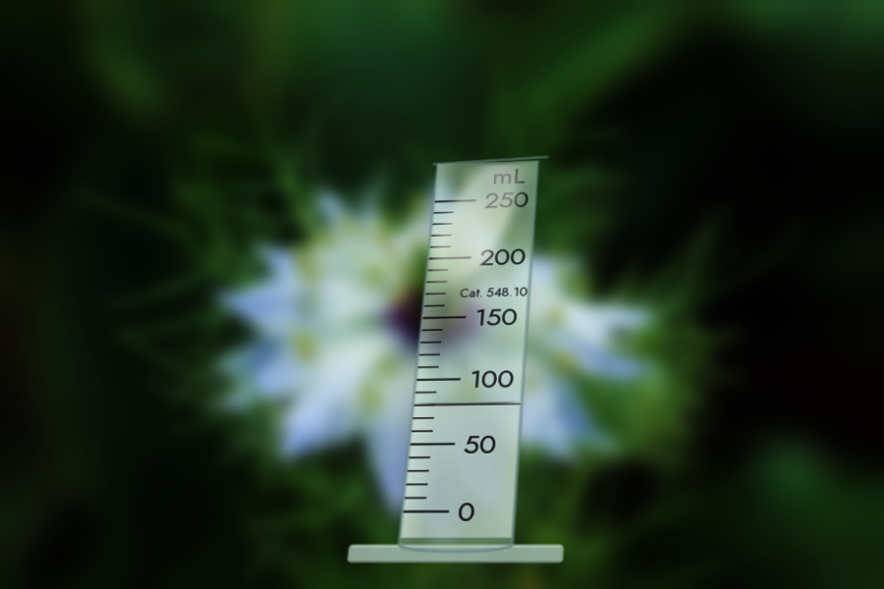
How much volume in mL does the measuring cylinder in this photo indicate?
80 mL
